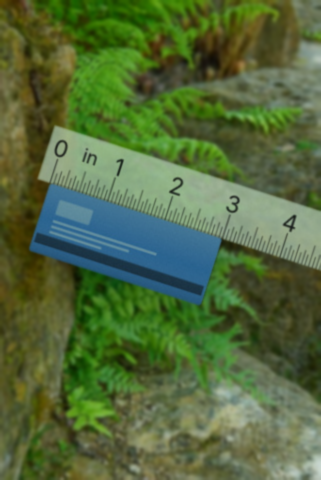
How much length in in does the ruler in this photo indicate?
3 in
